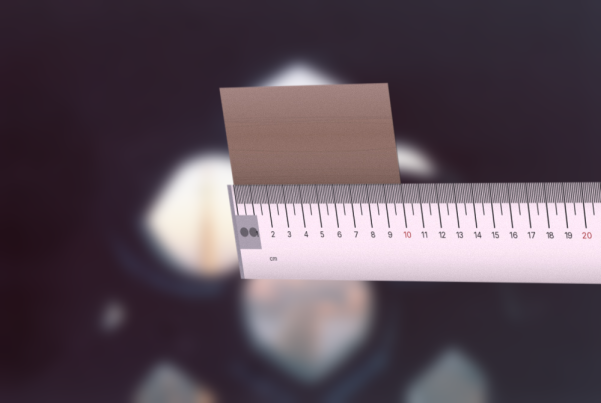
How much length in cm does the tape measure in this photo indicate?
10 cm
